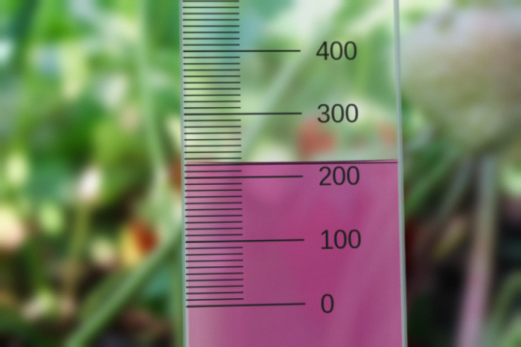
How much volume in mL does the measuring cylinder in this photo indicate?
220 mL
